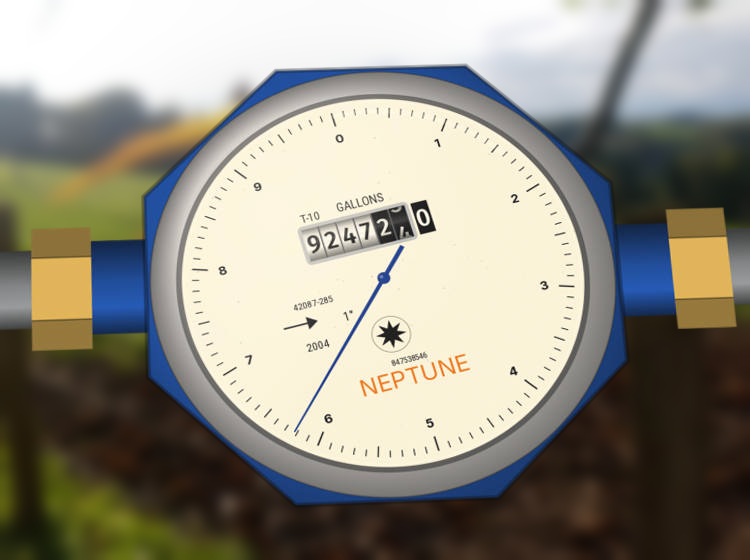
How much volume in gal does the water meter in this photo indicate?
9247236.2 gal
